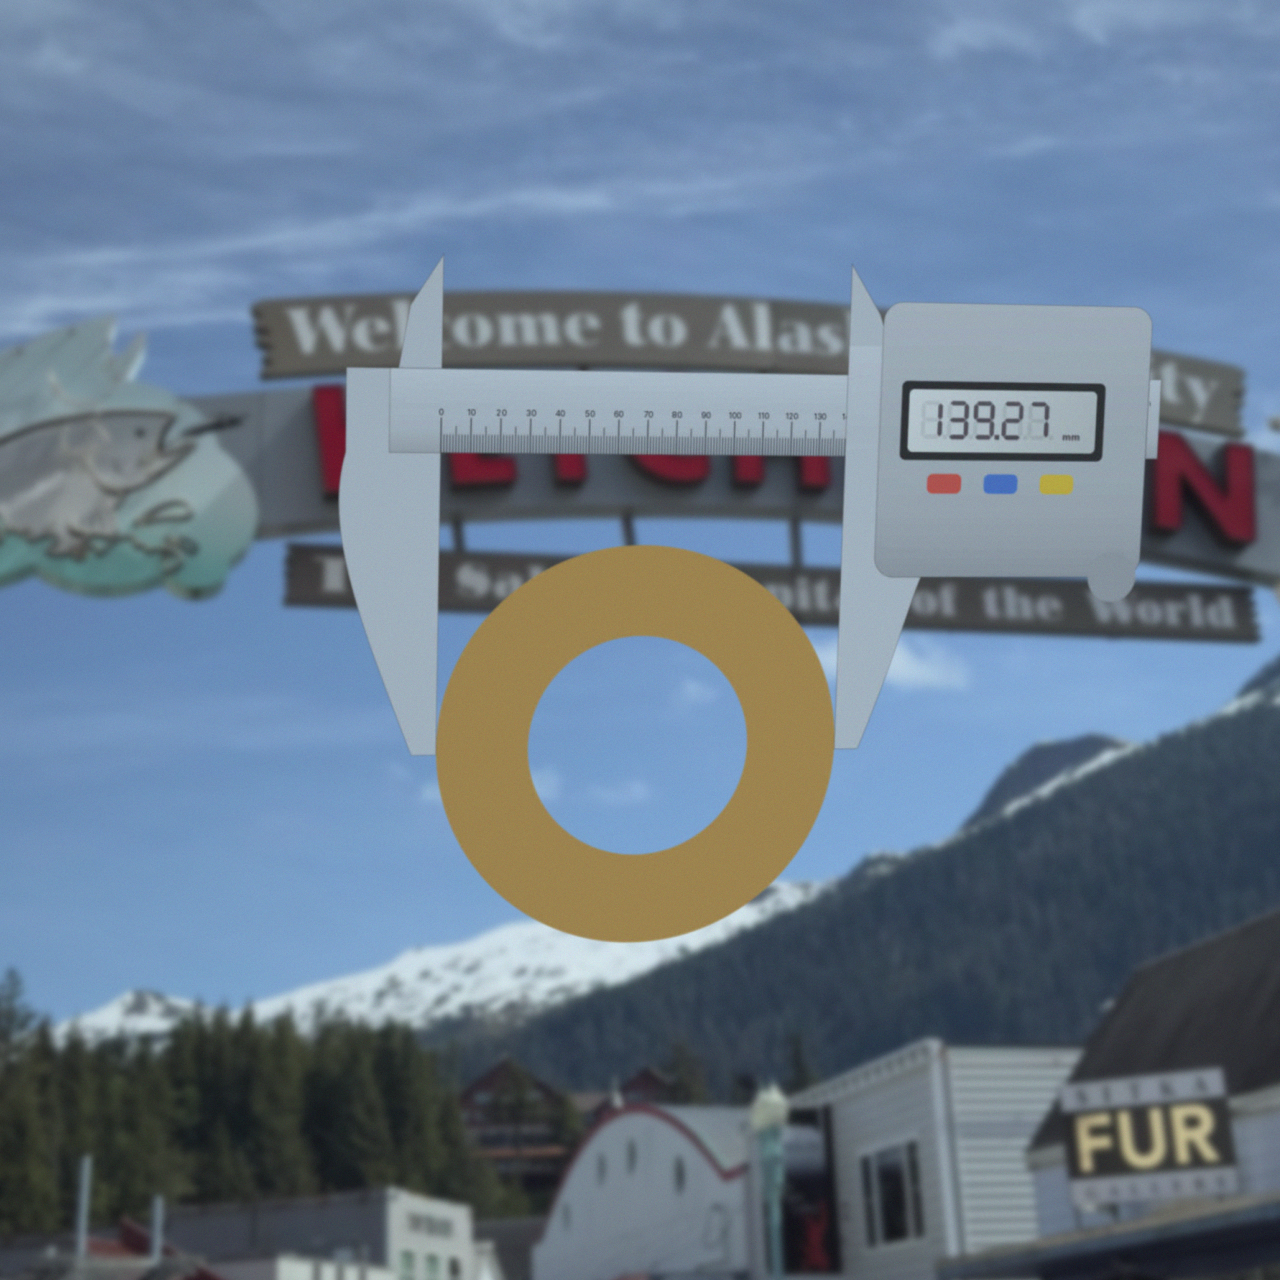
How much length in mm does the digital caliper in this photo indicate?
139.27 mm
